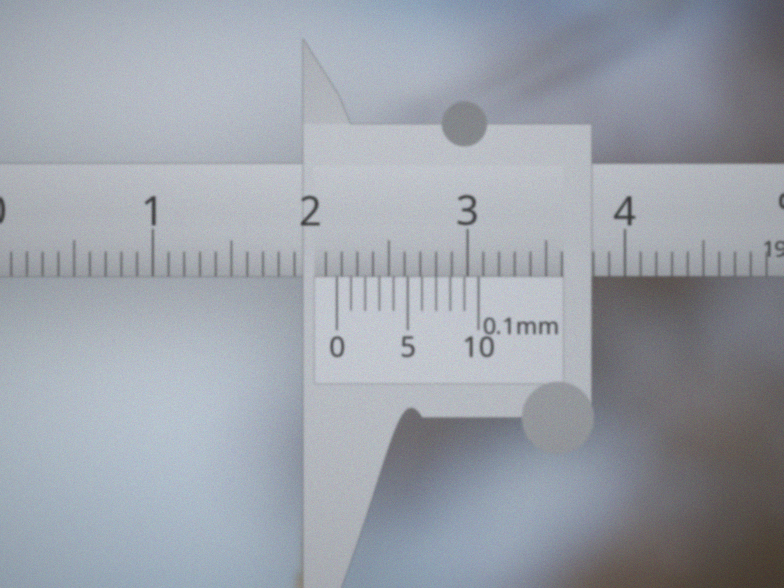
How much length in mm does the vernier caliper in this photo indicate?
21.7 mm
